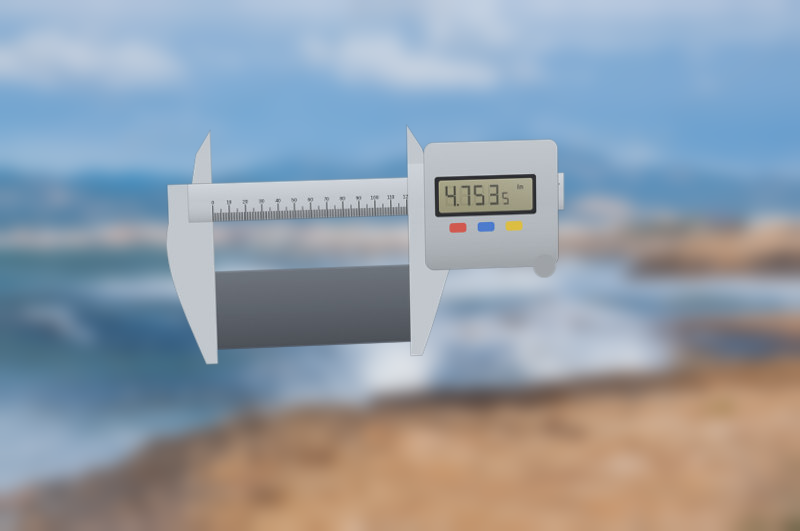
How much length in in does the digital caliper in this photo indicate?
4.7535 in
